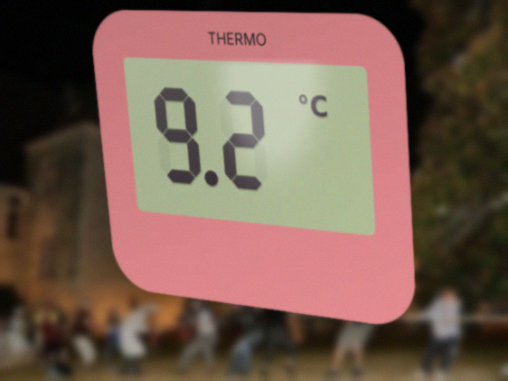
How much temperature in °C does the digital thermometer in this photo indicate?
9.2 °C
